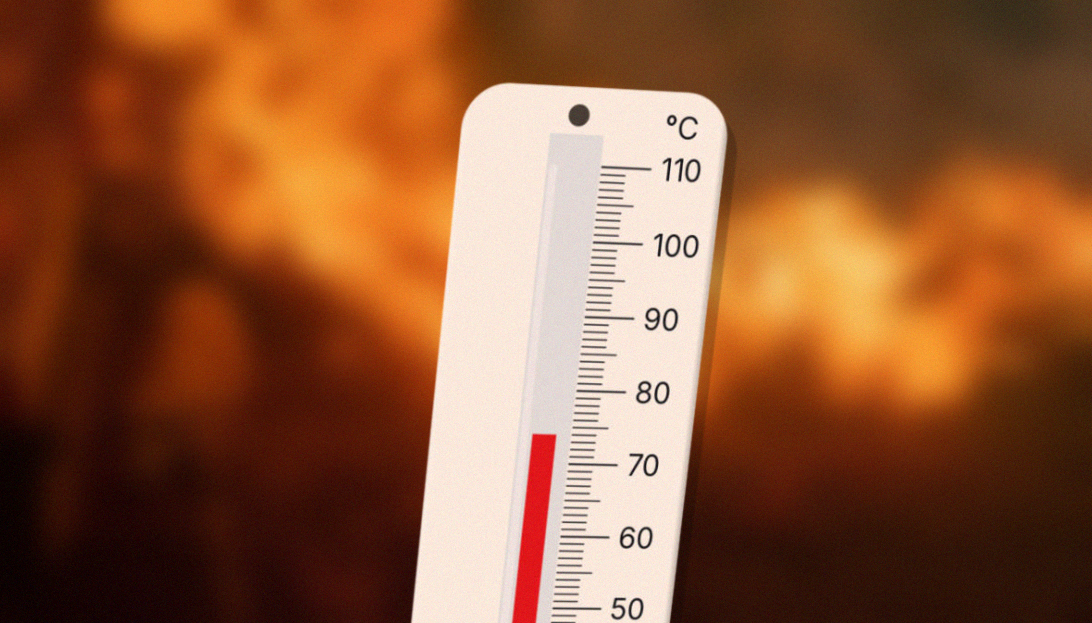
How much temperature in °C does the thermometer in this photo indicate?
74 °C
